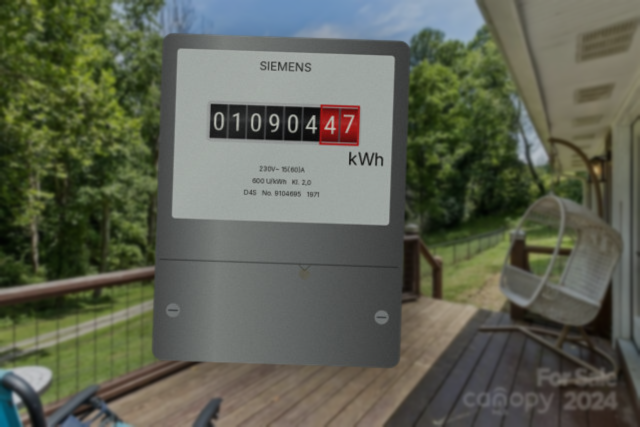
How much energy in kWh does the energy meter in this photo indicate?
10904.47 kWh
